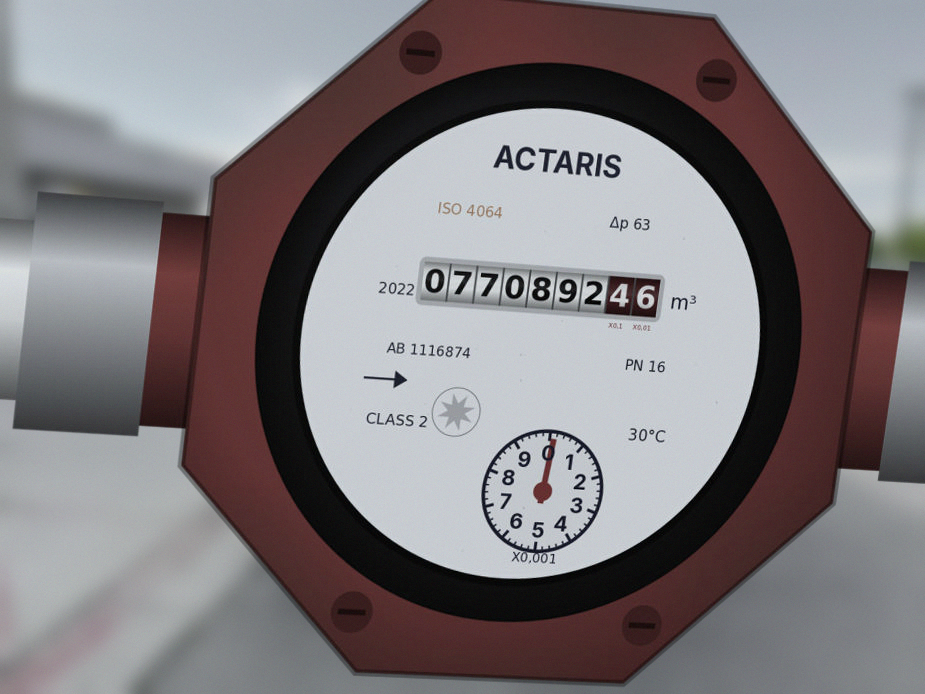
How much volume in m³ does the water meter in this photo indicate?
770892.460 m³
